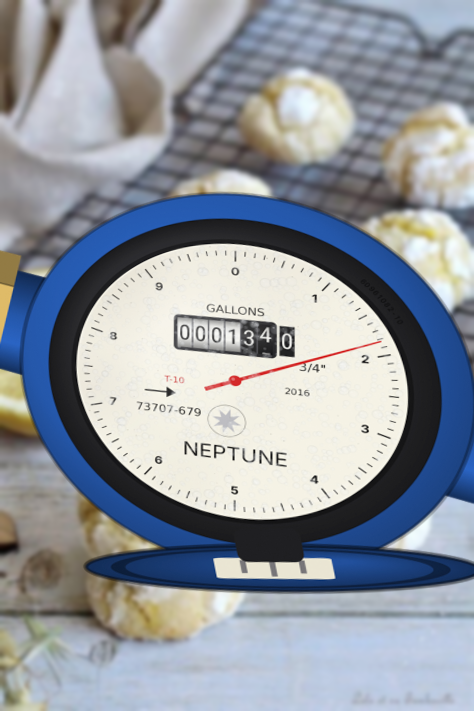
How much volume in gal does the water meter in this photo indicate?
1341.8 gal
